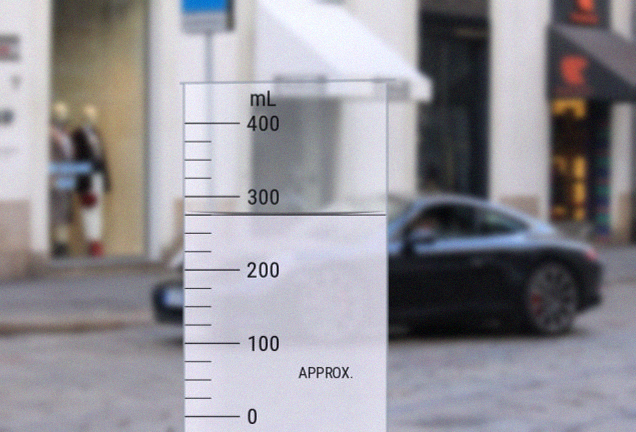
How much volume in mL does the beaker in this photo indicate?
275 mL
